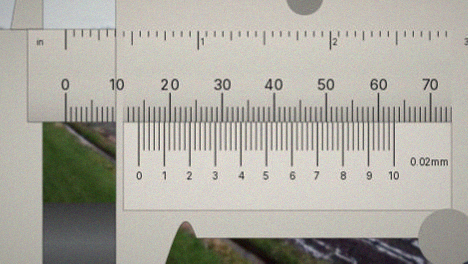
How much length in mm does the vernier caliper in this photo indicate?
14.0 mm
